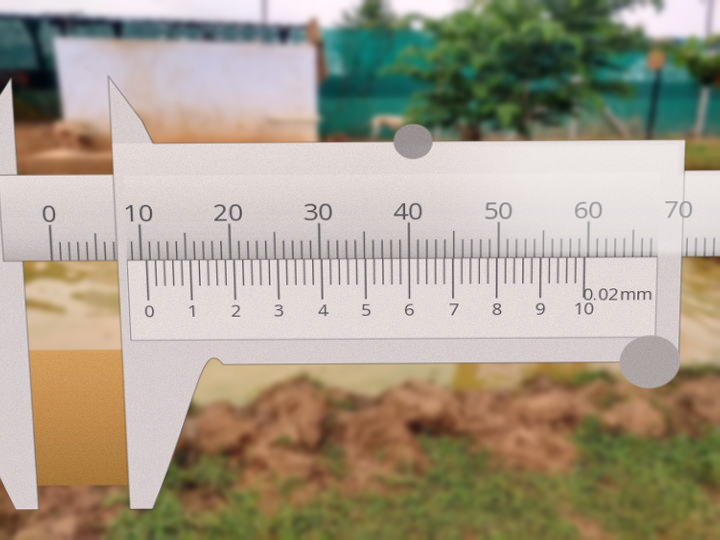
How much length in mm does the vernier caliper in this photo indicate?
10.6 mm
